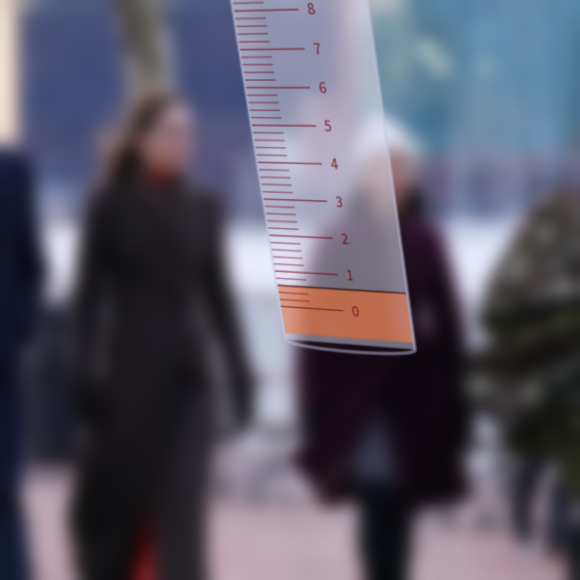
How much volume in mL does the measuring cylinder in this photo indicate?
0.6 mL
